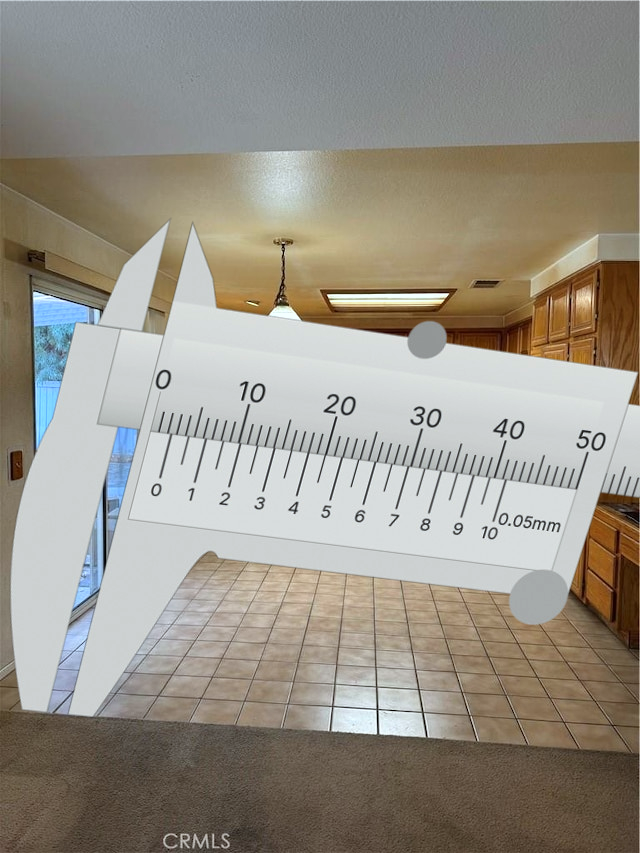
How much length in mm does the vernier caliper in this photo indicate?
2.4 mm
